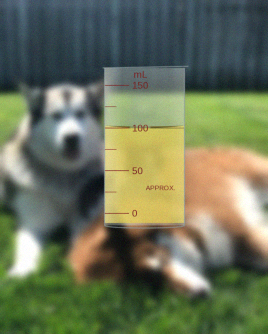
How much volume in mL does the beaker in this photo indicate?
100 mL
